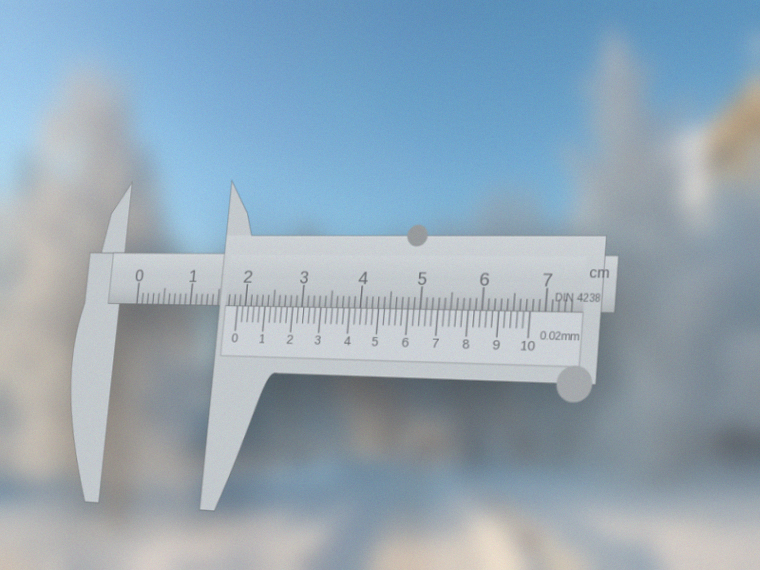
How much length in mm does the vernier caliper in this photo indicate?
18.6 mm
